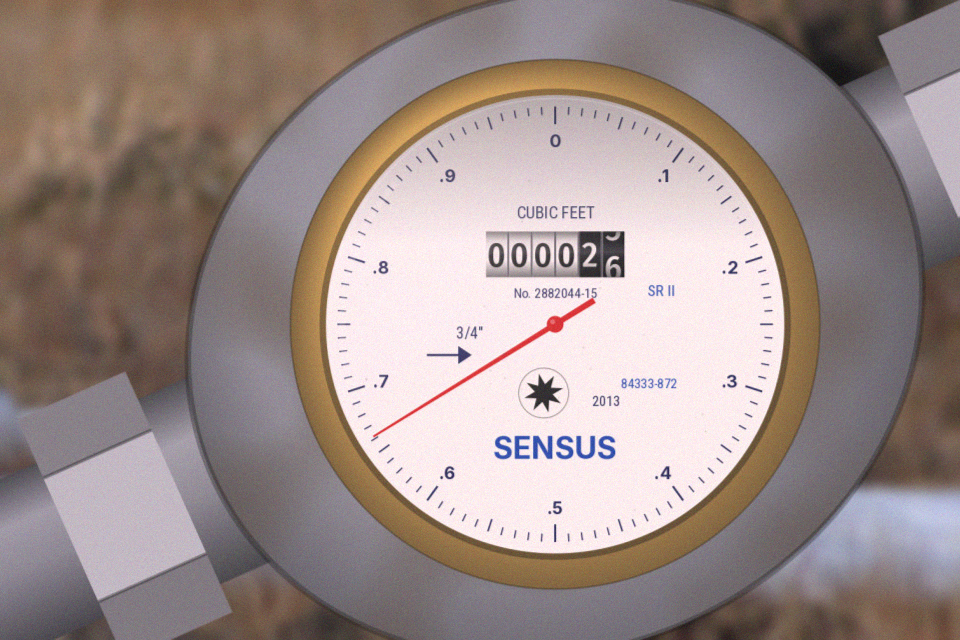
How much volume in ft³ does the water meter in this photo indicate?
25.66 ft³
